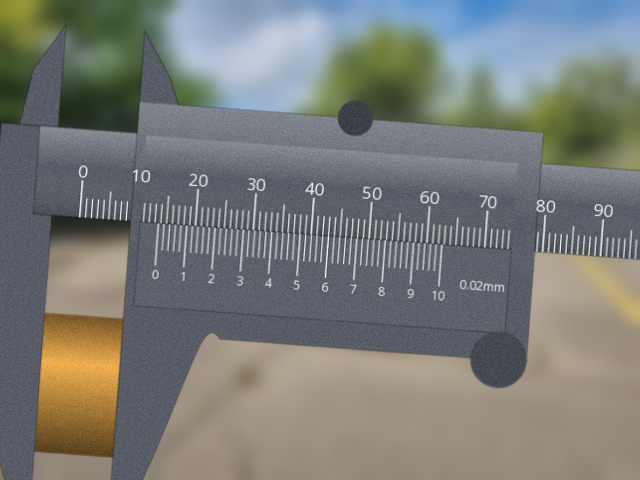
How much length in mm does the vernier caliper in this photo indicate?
13.6 mm
